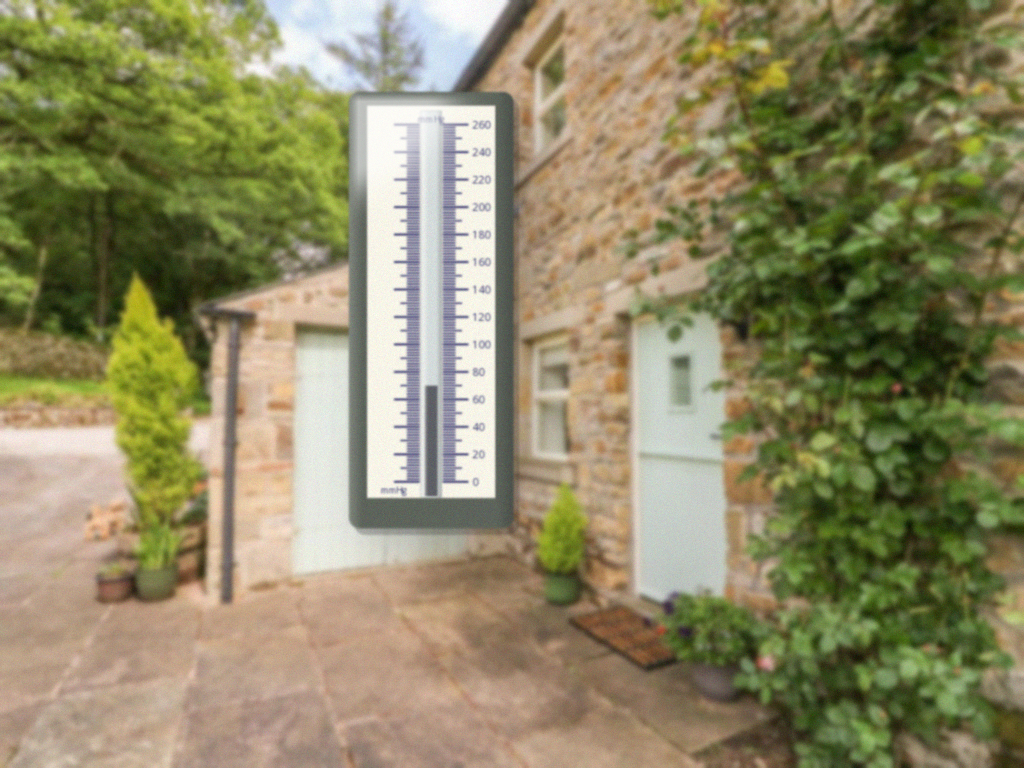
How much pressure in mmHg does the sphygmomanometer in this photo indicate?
70 mmHg
